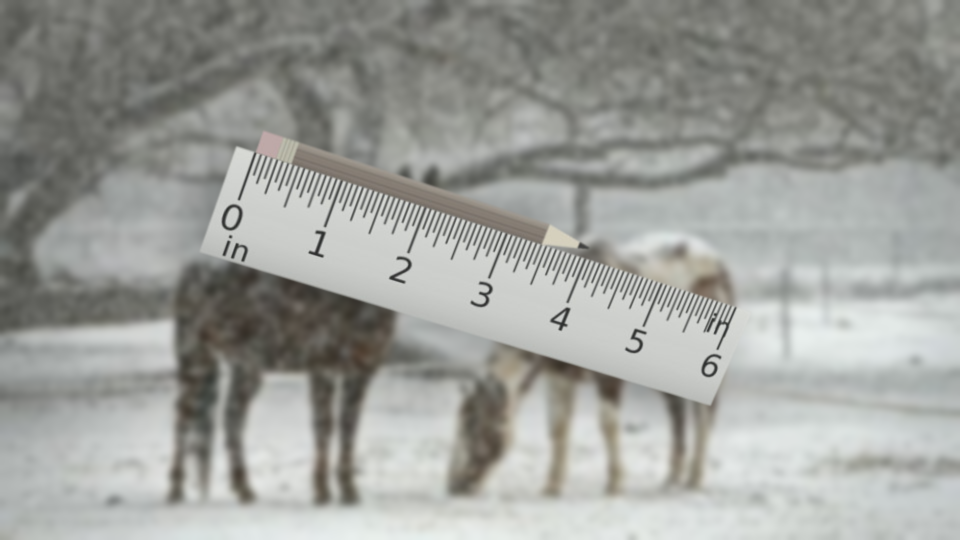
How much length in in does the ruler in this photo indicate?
4 in
